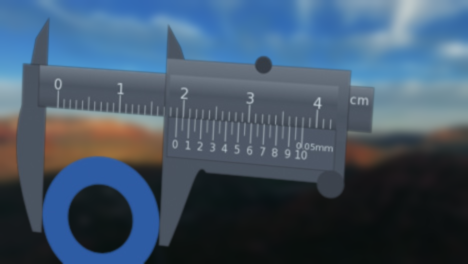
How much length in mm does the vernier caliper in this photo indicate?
19.0 mm
